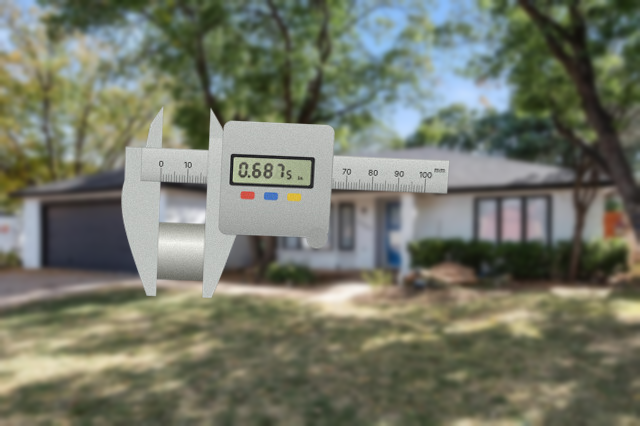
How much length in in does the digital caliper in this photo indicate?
0.6875 in
